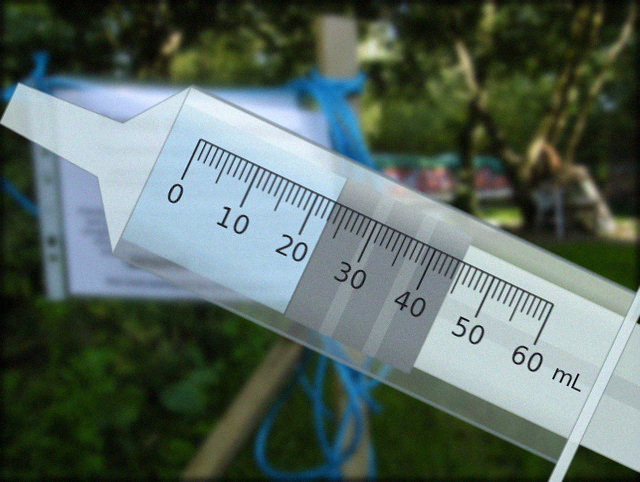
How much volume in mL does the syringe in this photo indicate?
23 mL
